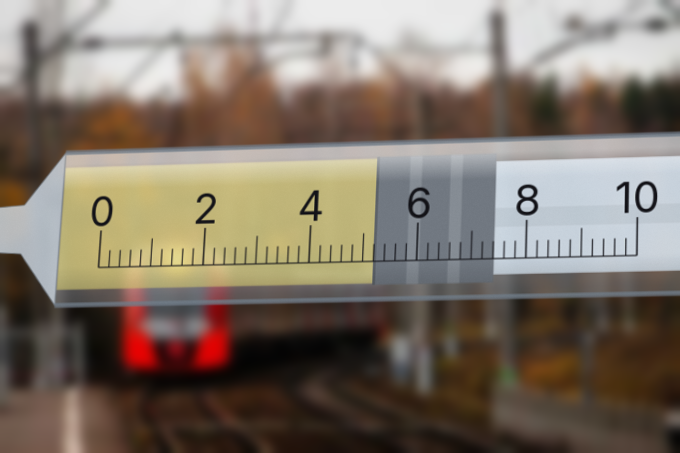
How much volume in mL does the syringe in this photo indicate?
5.2 mL
